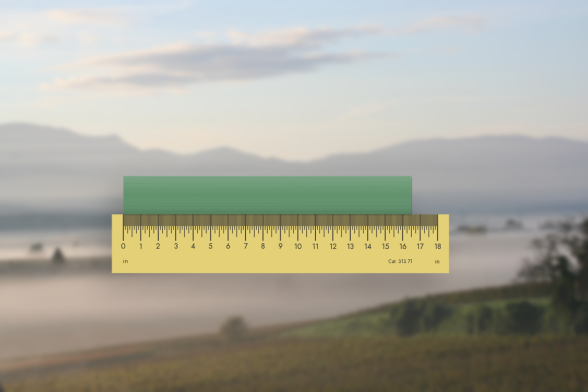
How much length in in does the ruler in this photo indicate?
16.5 in
